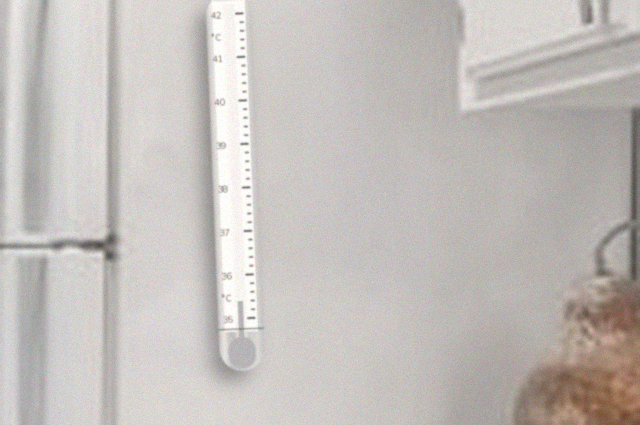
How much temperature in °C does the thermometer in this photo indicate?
35.4 °C
